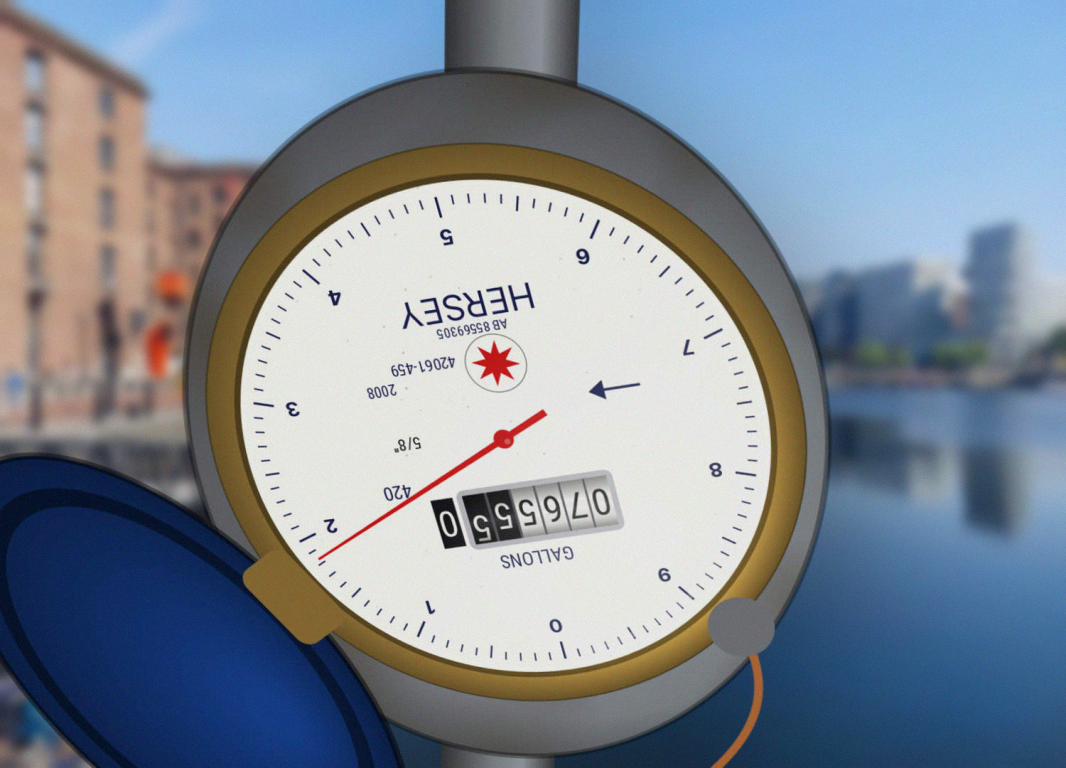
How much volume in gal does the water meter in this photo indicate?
765551.8 gal
